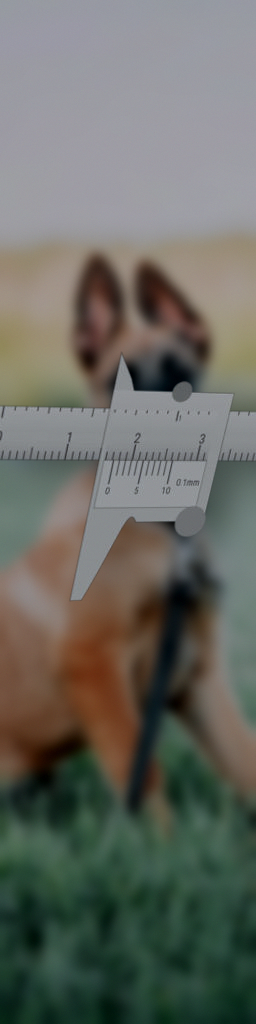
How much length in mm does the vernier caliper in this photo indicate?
17.2 mm
